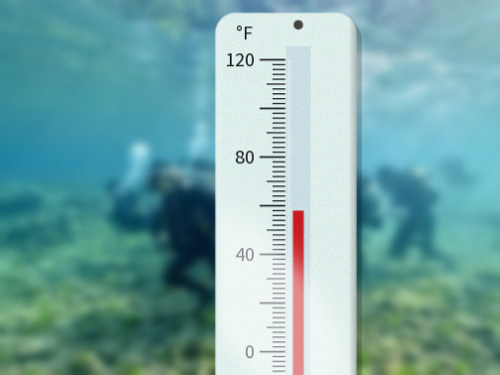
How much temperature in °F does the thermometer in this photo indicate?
58 °F
